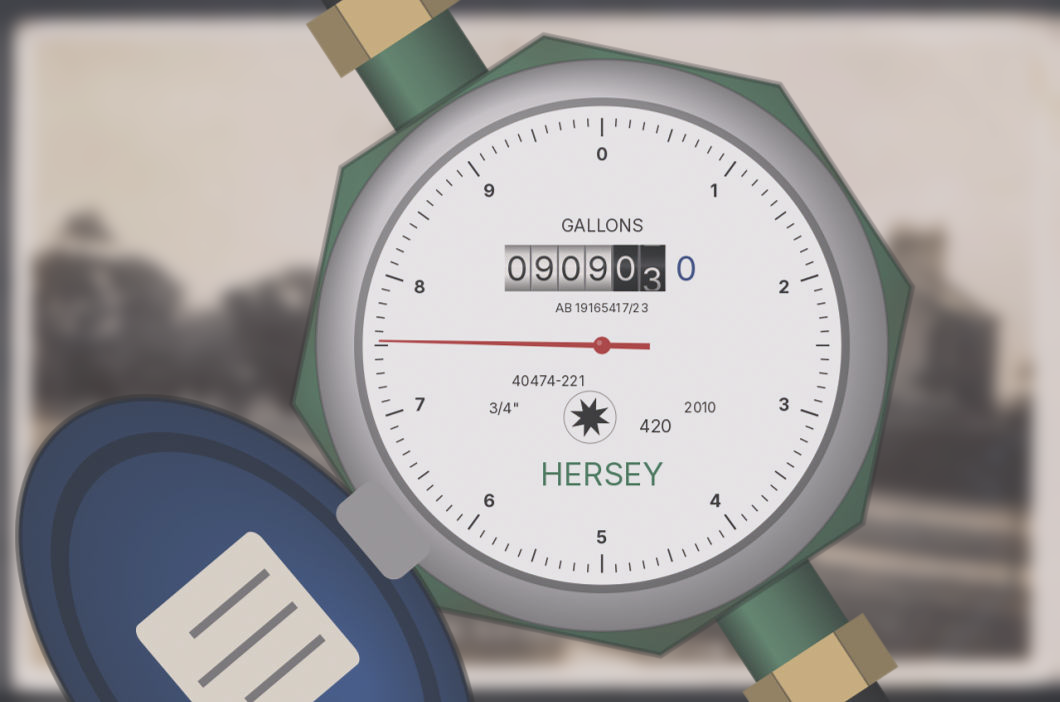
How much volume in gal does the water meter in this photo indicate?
909027.5 gal
